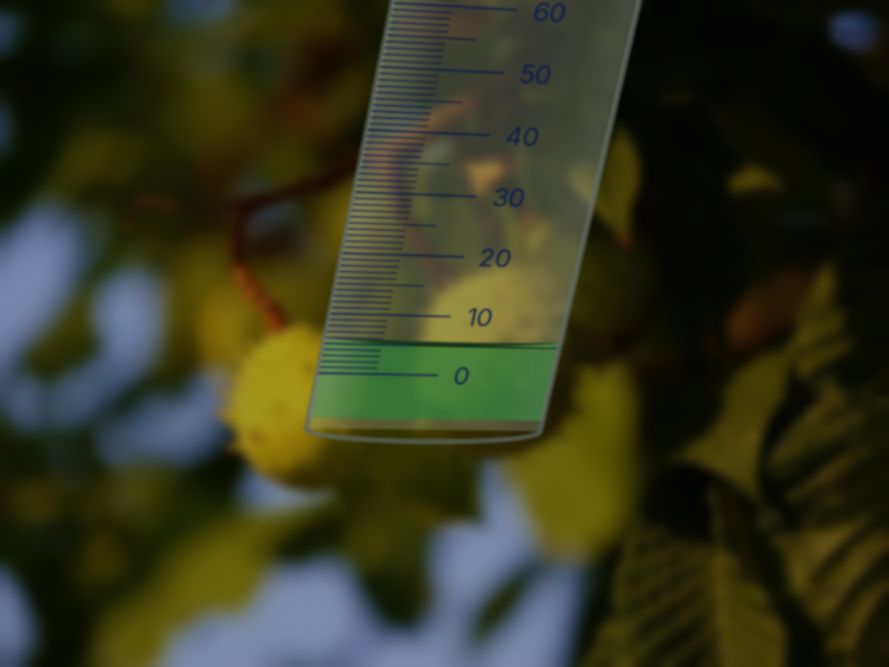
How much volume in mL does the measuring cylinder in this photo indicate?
5 mL
